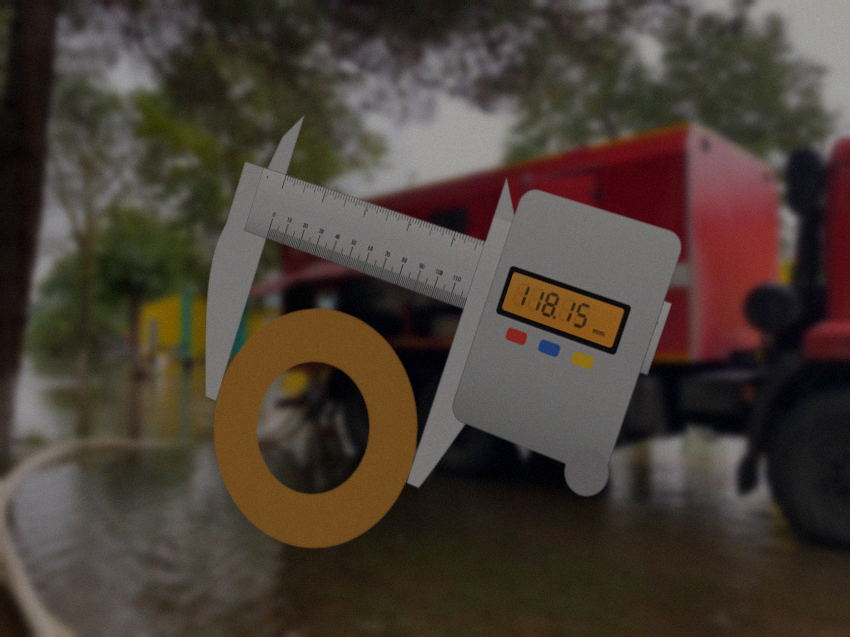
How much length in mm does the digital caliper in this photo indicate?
118.15 mm
